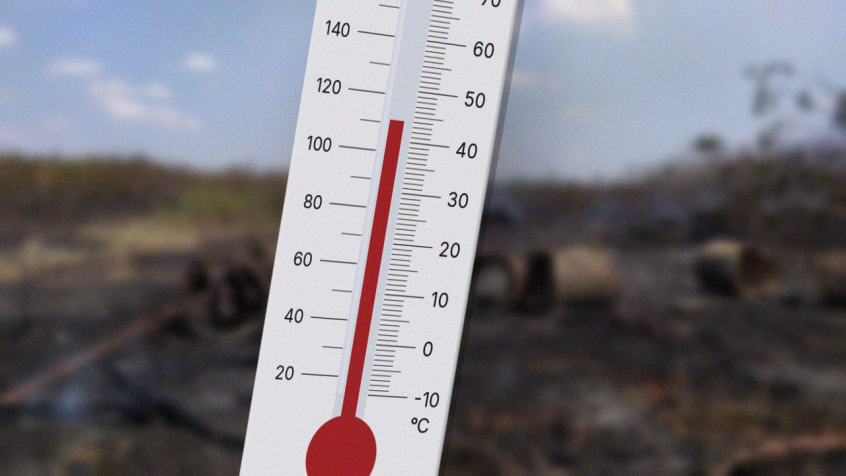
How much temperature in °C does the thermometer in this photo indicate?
44 °C
